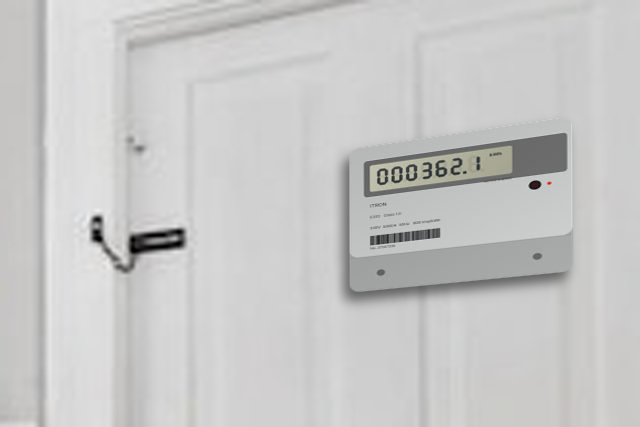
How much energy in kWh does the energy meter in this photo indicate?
362.1 kWh
